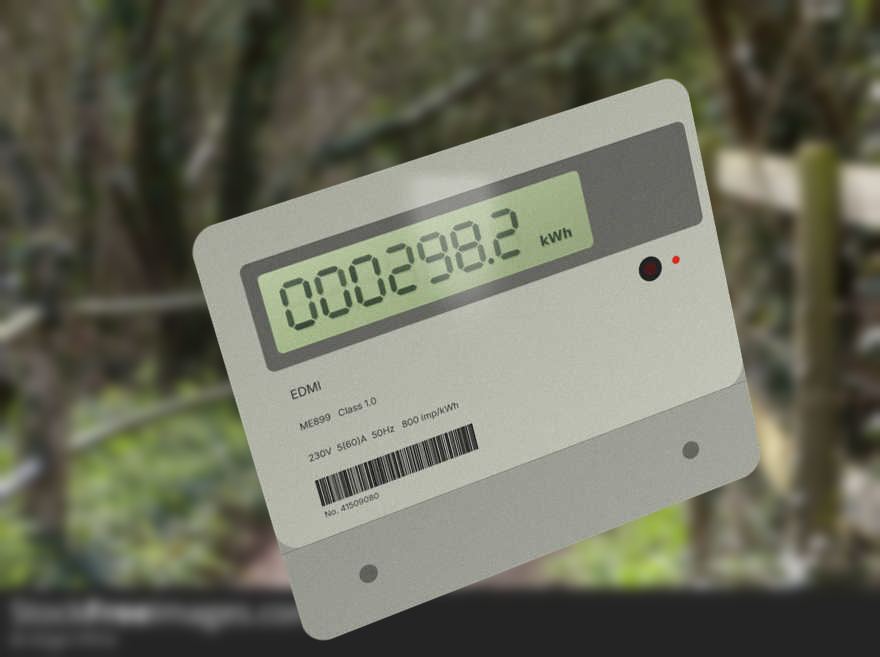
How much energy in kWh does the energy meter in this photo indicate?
298.2 kWh
